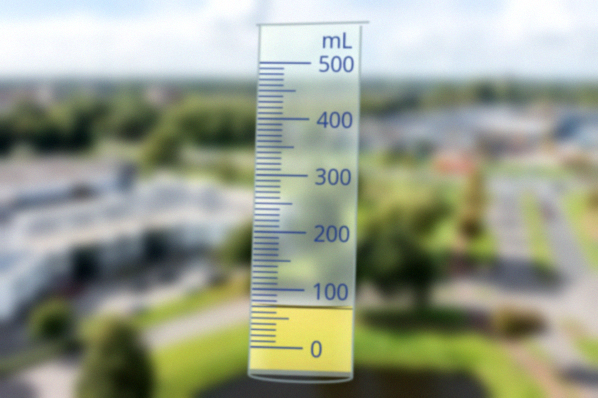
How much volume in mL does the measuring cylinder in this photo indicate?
70 mL
